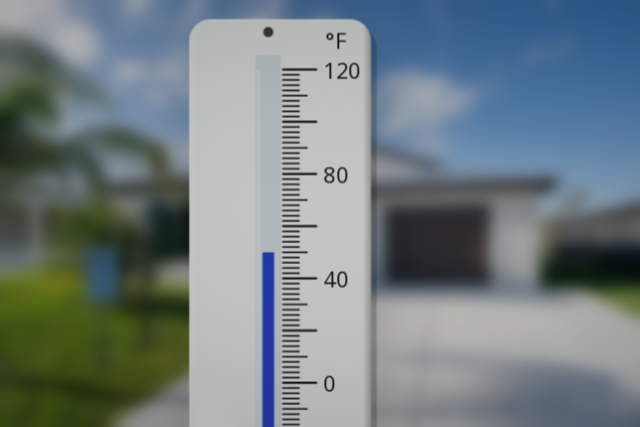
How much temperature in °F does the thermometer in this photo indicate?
50 °F
